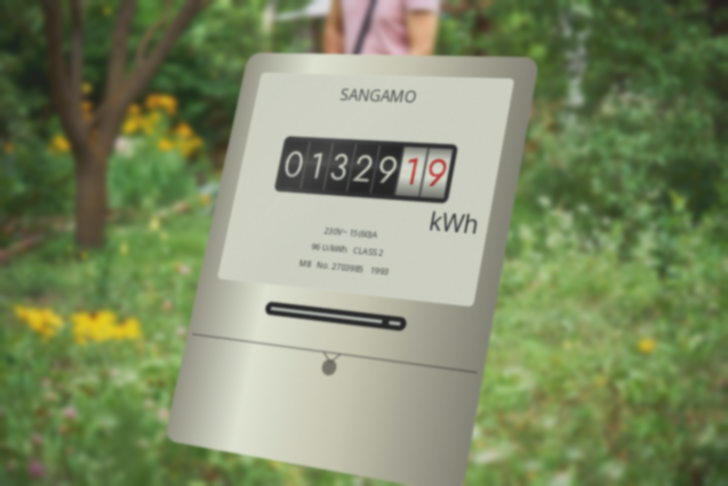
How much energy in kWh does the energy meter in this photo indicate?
1329.19 kWh
